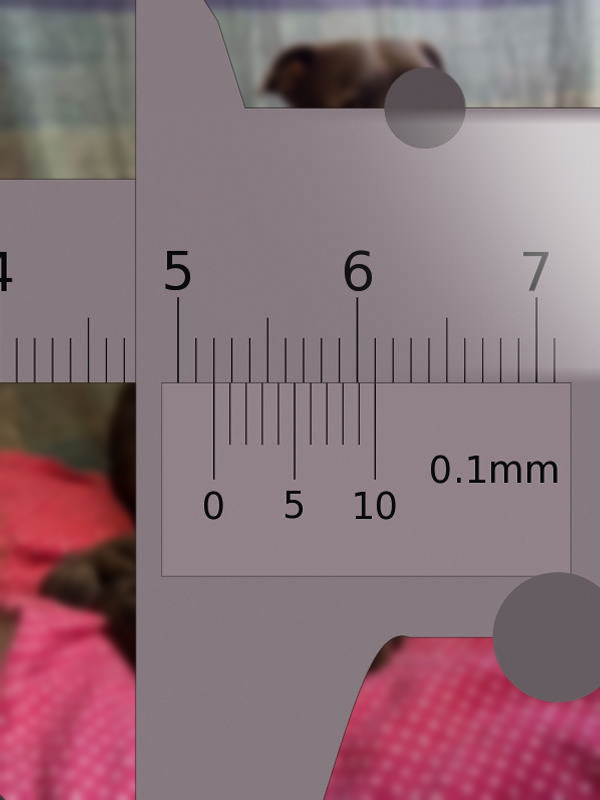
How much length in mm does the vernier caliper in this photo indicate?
52.0 mm
